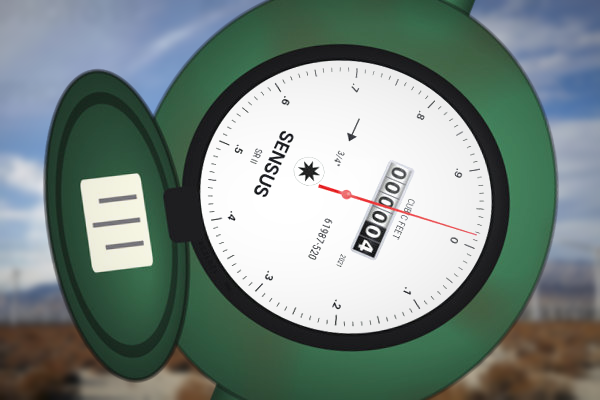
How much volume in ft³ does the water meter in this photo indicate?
3.98 ft³
